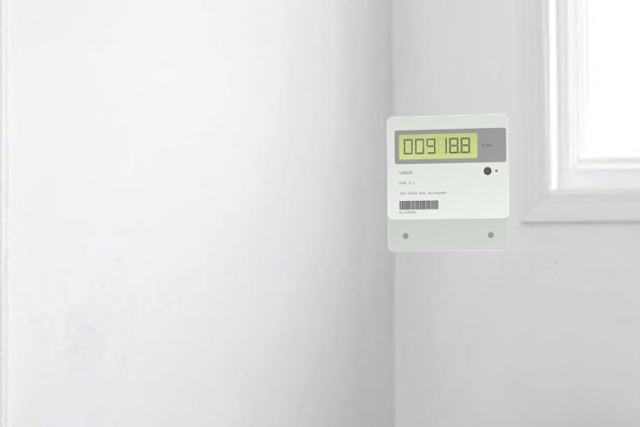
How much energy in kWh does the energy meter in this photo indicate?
918.8 kWh
